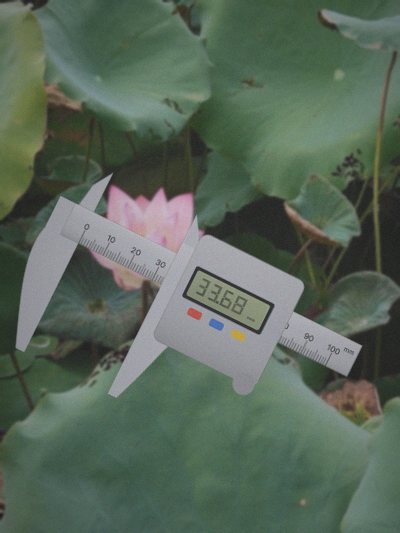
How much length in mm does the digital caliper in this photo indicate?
33.68 mm
